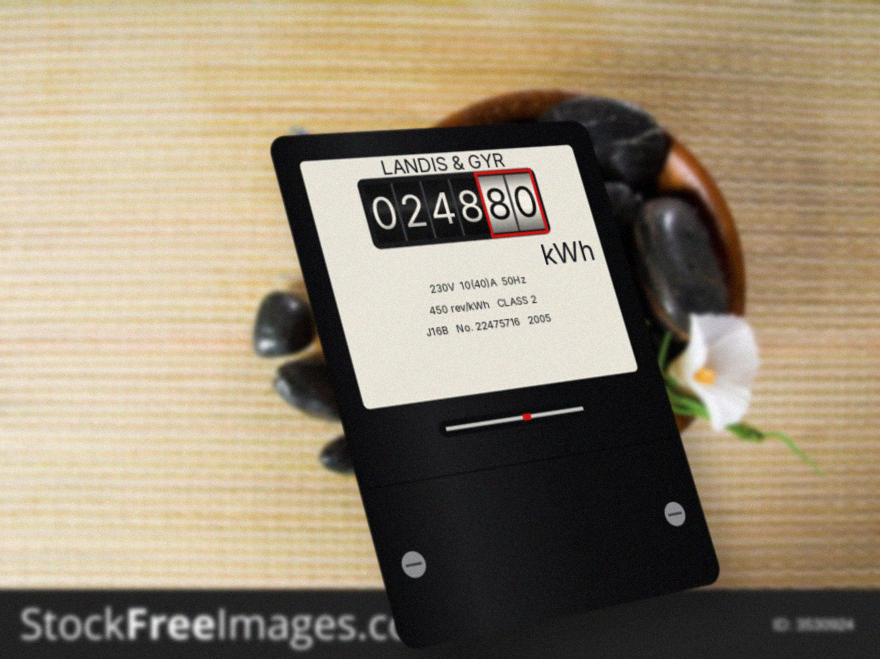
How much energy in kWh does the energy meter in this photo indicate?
248.80 kWh
